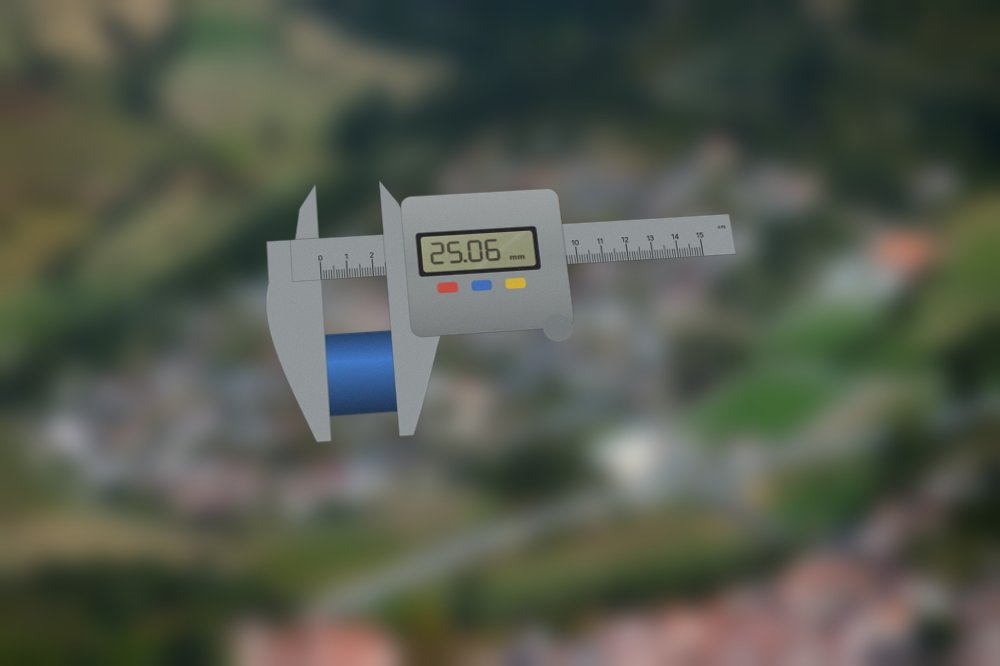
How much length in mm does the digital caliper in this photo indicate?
25.06 mm
